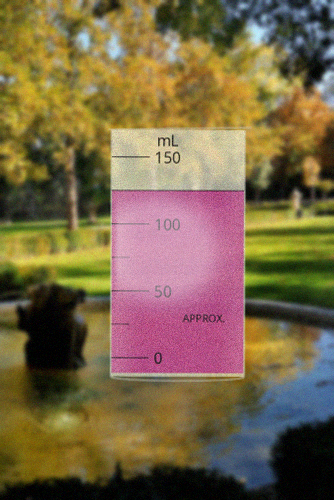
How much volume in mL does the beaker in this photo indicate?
125 mL
